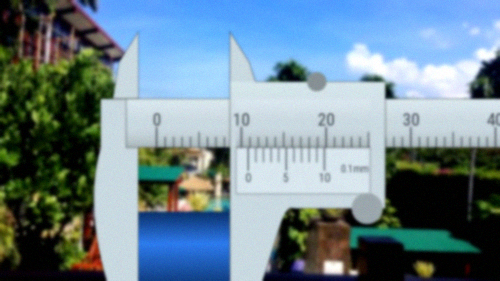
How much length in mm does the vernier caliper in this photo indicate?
10.8 mm
